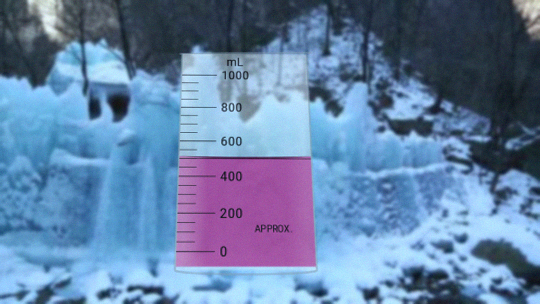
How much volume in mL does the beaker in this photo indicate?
500 mL
